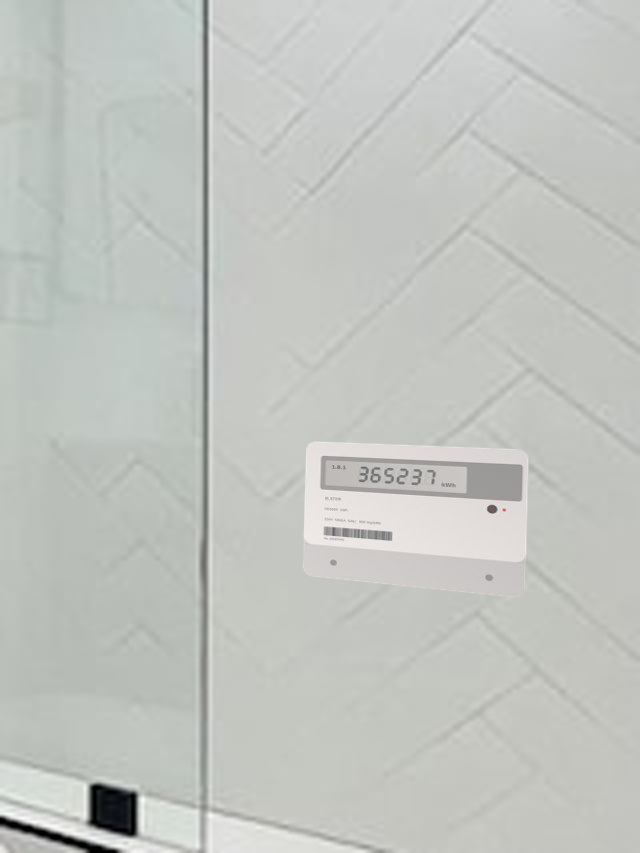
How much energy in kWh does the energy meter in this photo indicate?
365237 kWh
